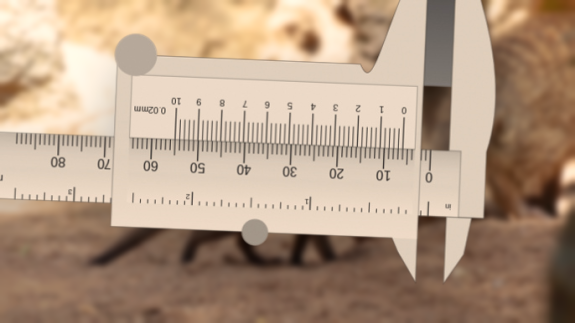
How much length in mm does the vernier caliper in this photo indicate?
6.0 mm
